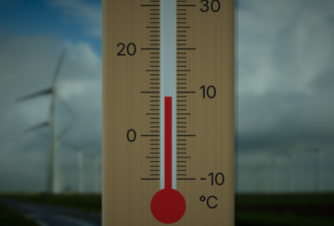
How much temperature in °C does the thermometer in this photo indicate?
9 °C
